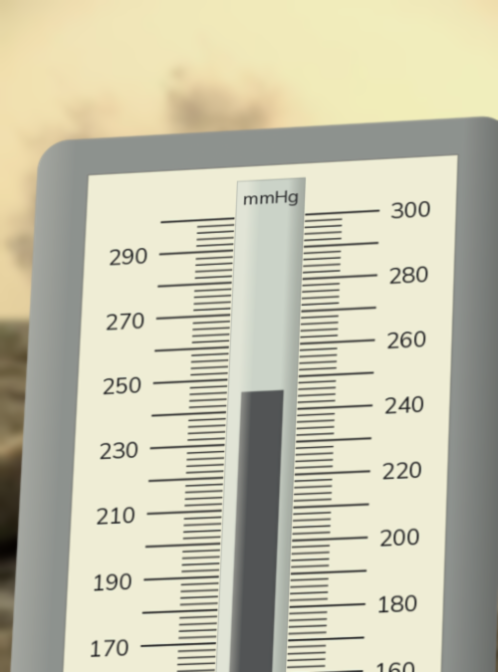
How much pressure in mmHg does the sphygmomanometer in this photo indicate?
246 mmHg
